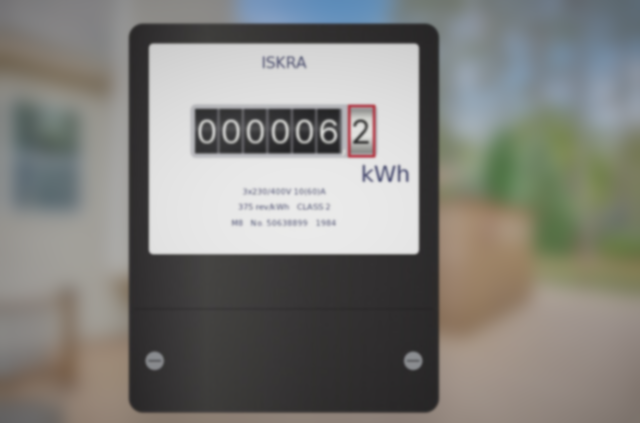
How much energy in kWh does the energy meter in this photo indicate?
6.2 kWh
